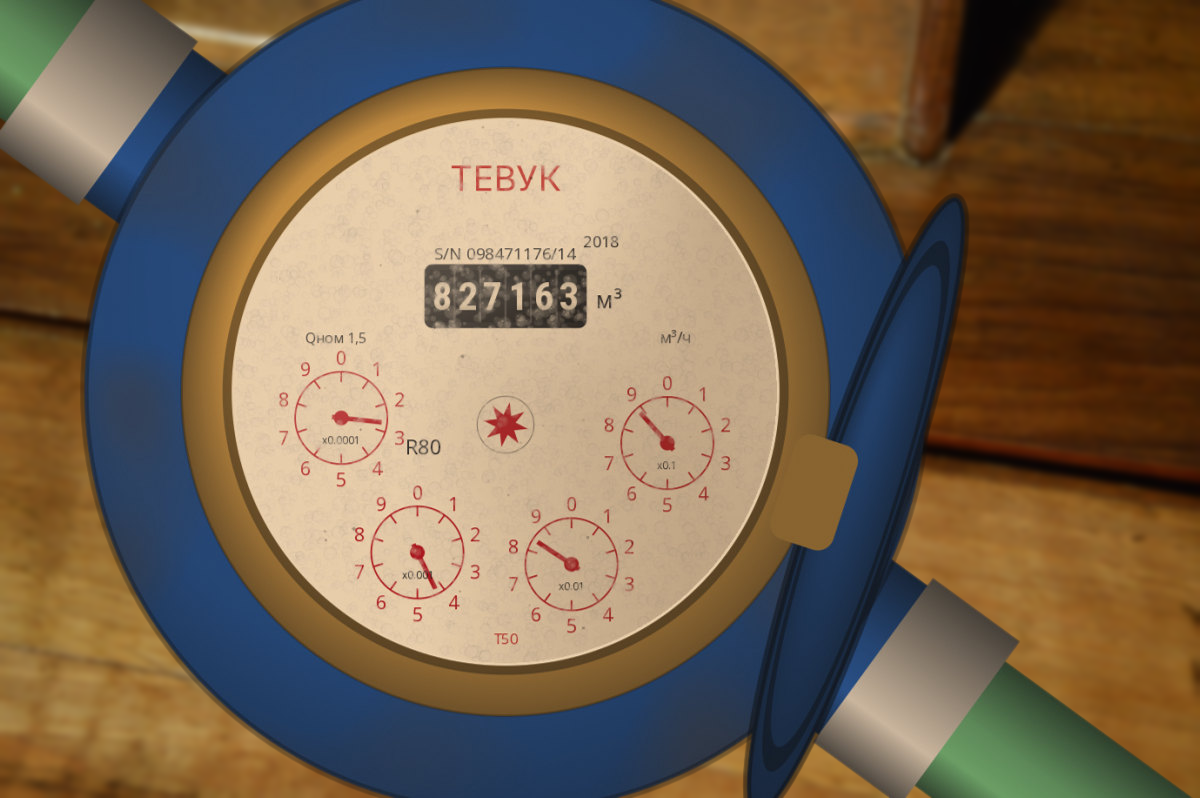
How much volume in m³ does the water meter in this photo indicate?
827163.8842 m³
